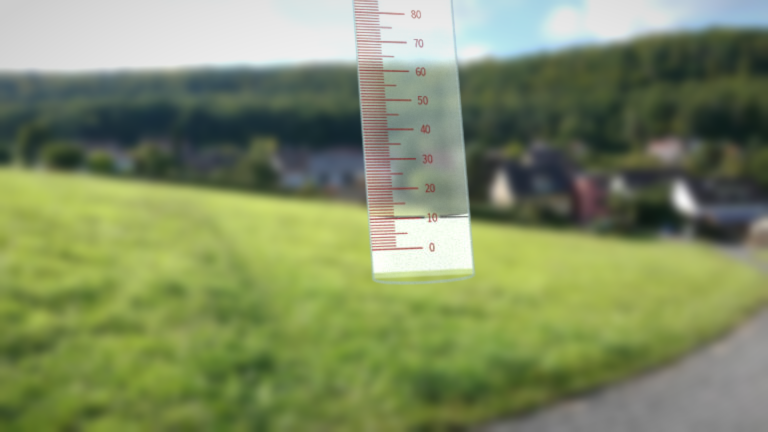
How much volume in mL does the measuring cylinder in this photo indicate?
10 mL
